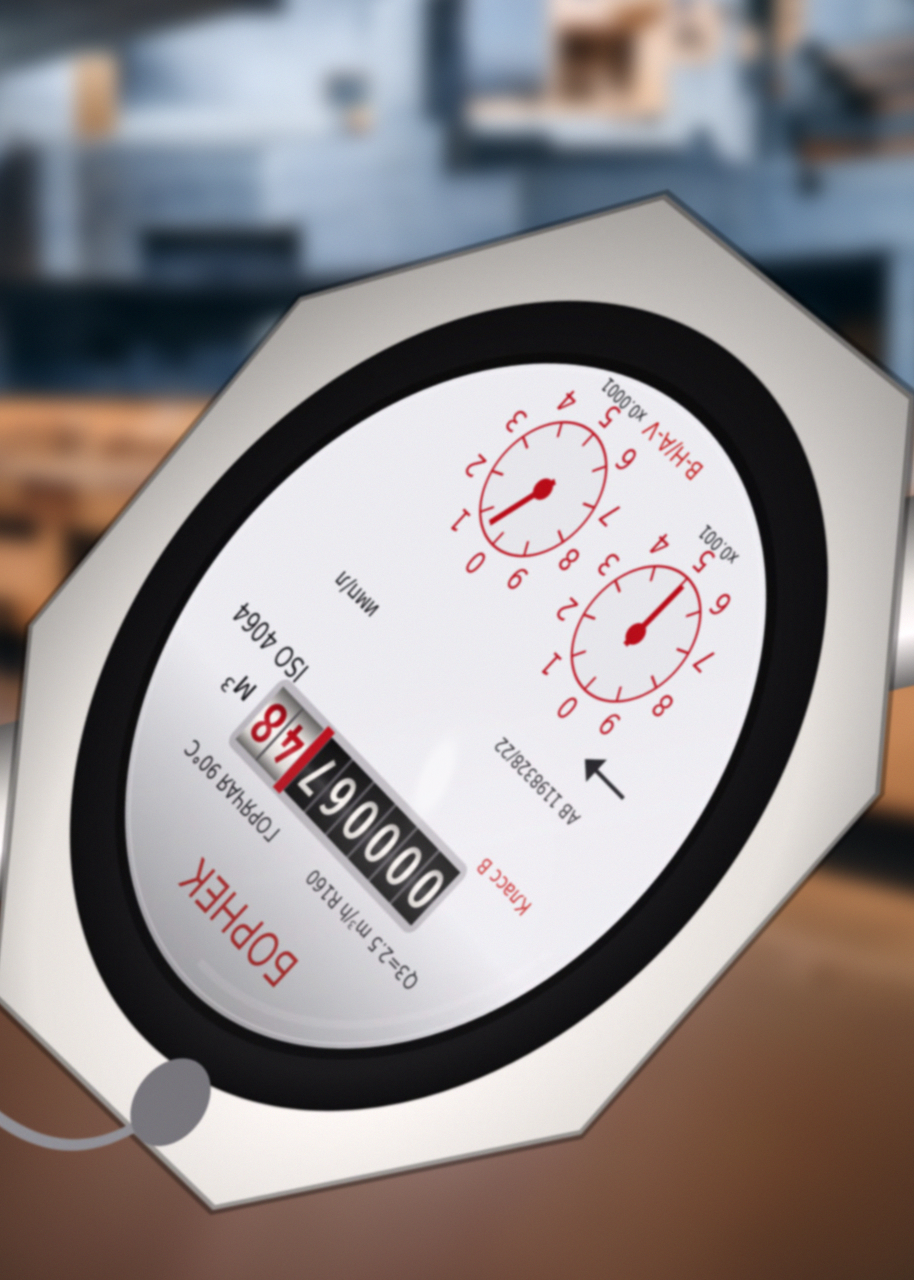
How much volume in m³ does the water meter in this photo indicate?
67.4850 m³
